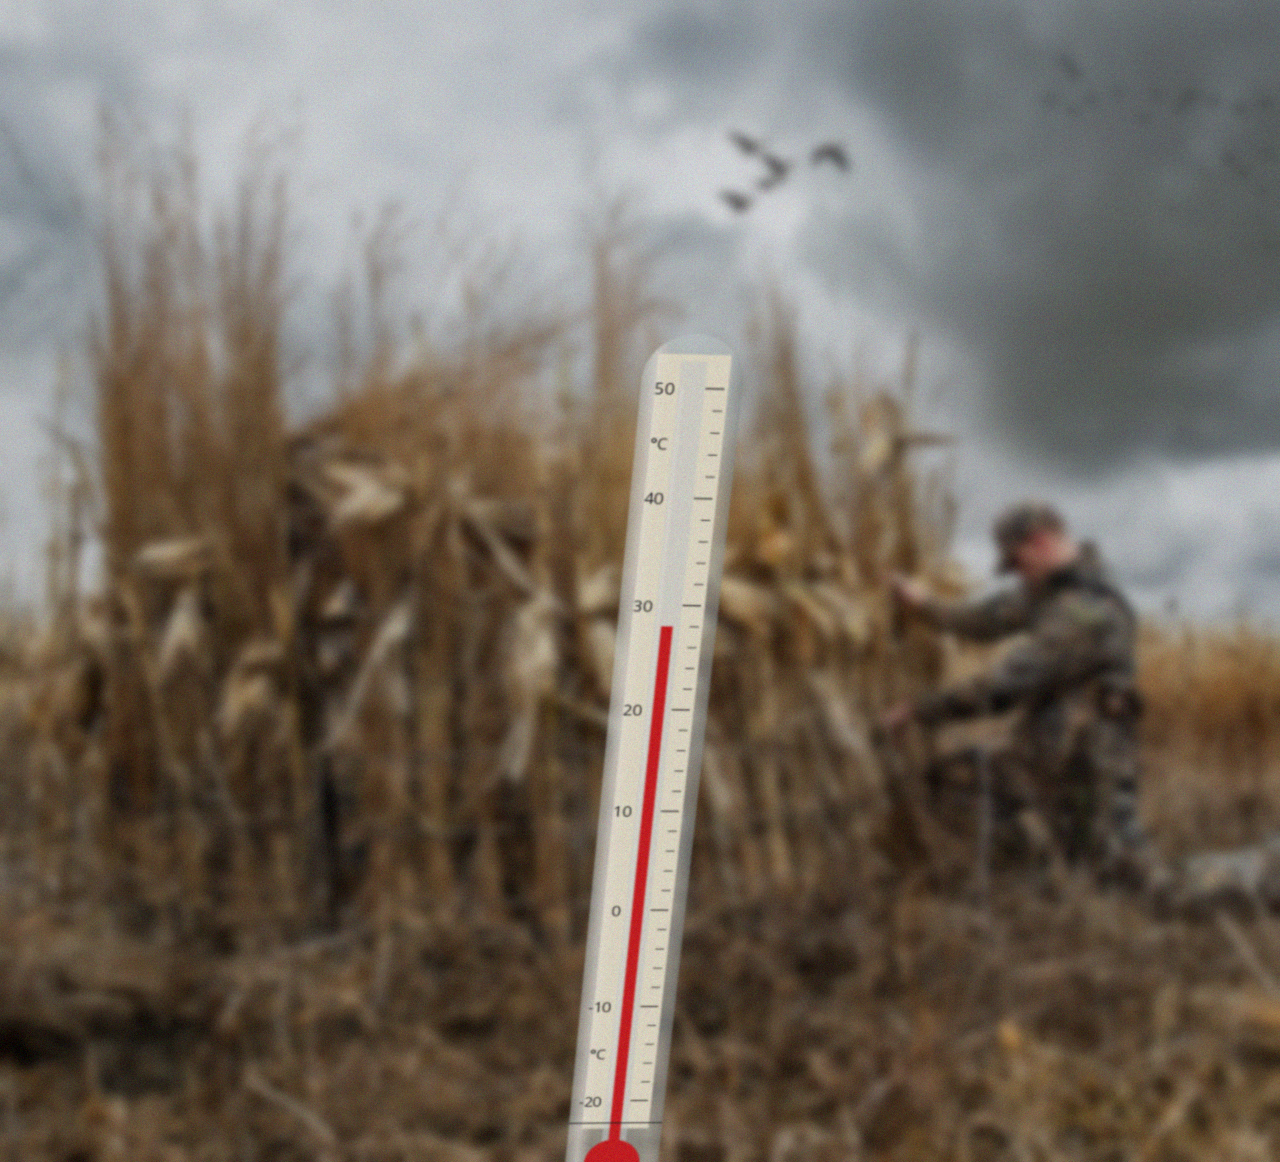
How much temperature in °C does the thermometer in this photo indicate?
28 °C
